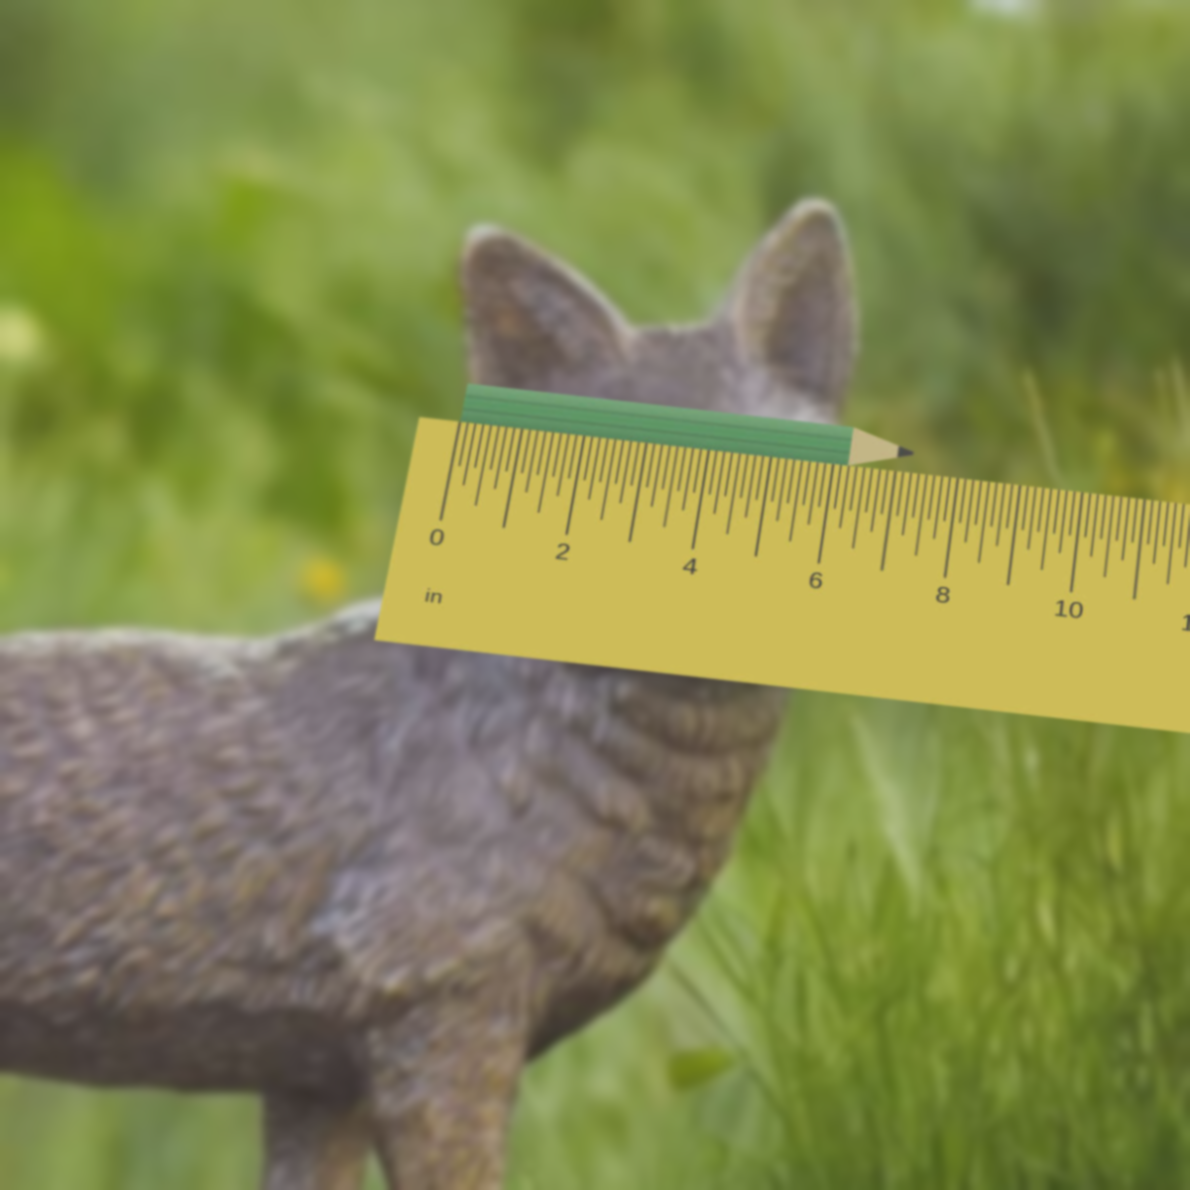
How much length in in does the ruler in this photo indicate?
7.25 in
